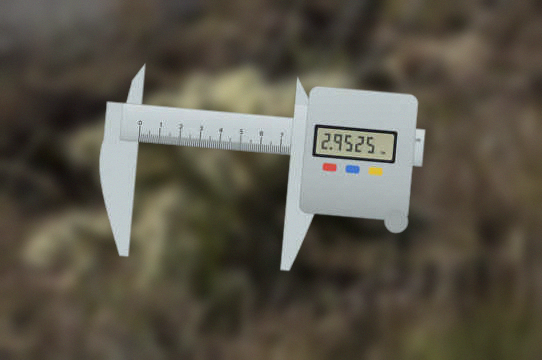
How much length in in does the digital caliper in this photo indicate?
2.9525 in
